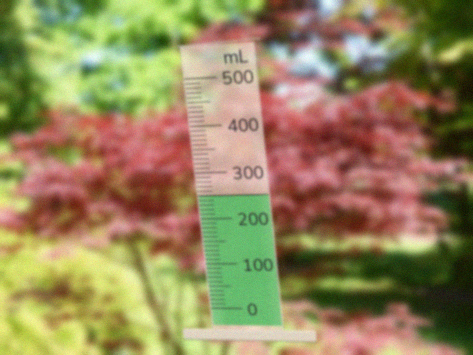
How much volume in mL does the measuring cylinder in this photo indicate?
250 mL
